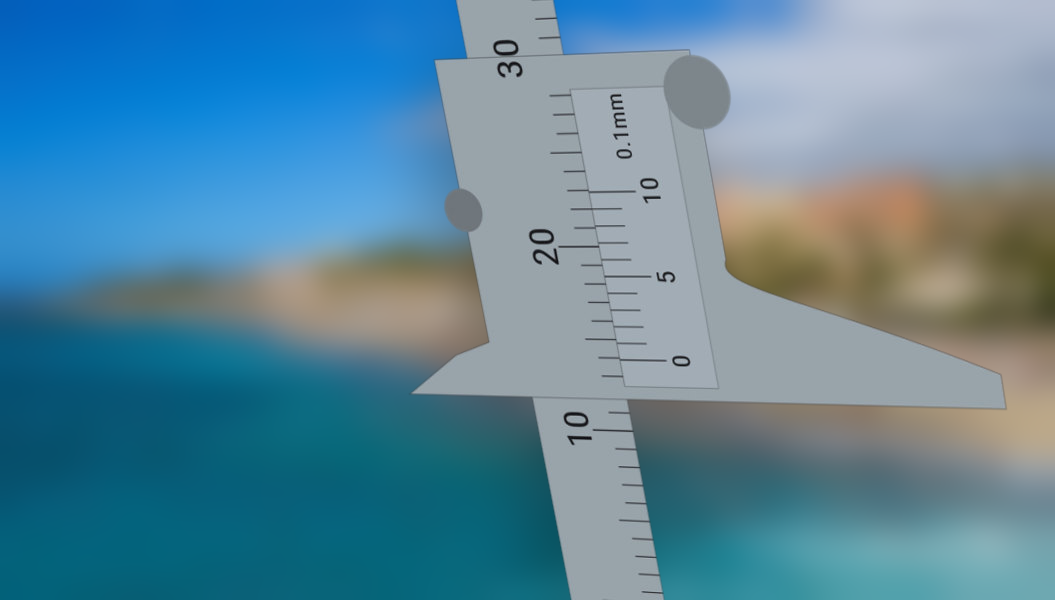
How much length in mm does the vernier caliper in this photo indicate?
13.9 mm
